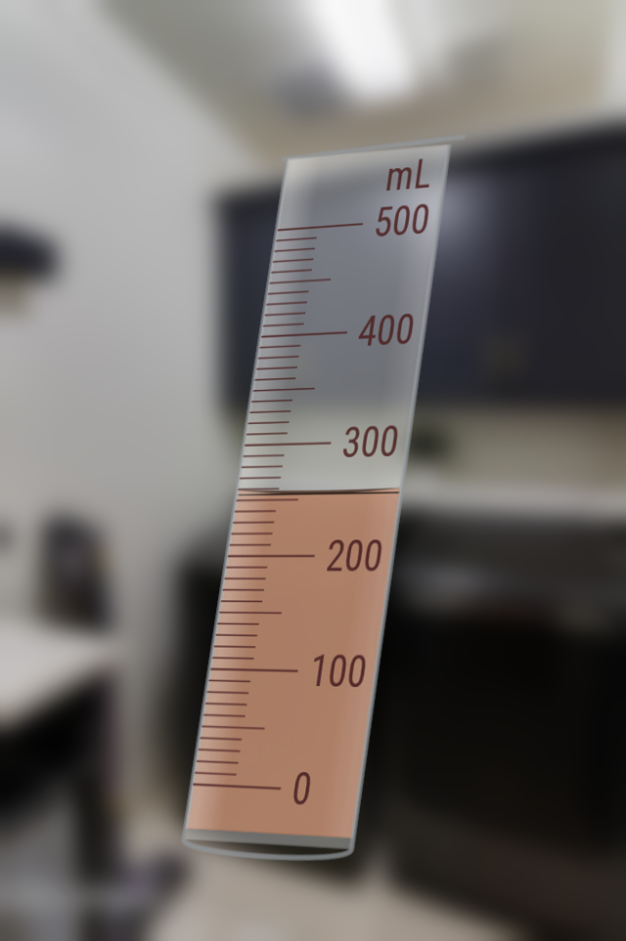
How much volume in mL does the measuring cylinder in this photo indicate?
255 mL
